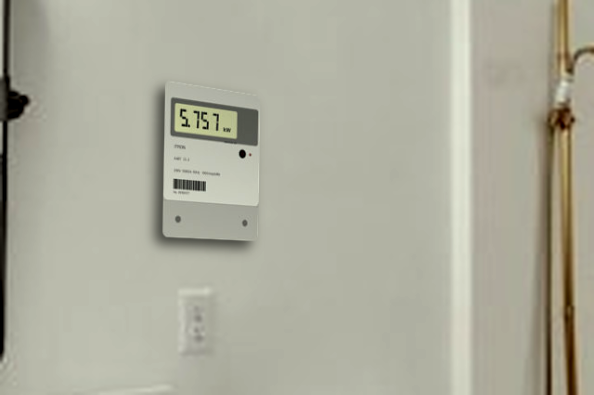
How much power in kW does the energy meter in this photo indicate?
5.757 kW
